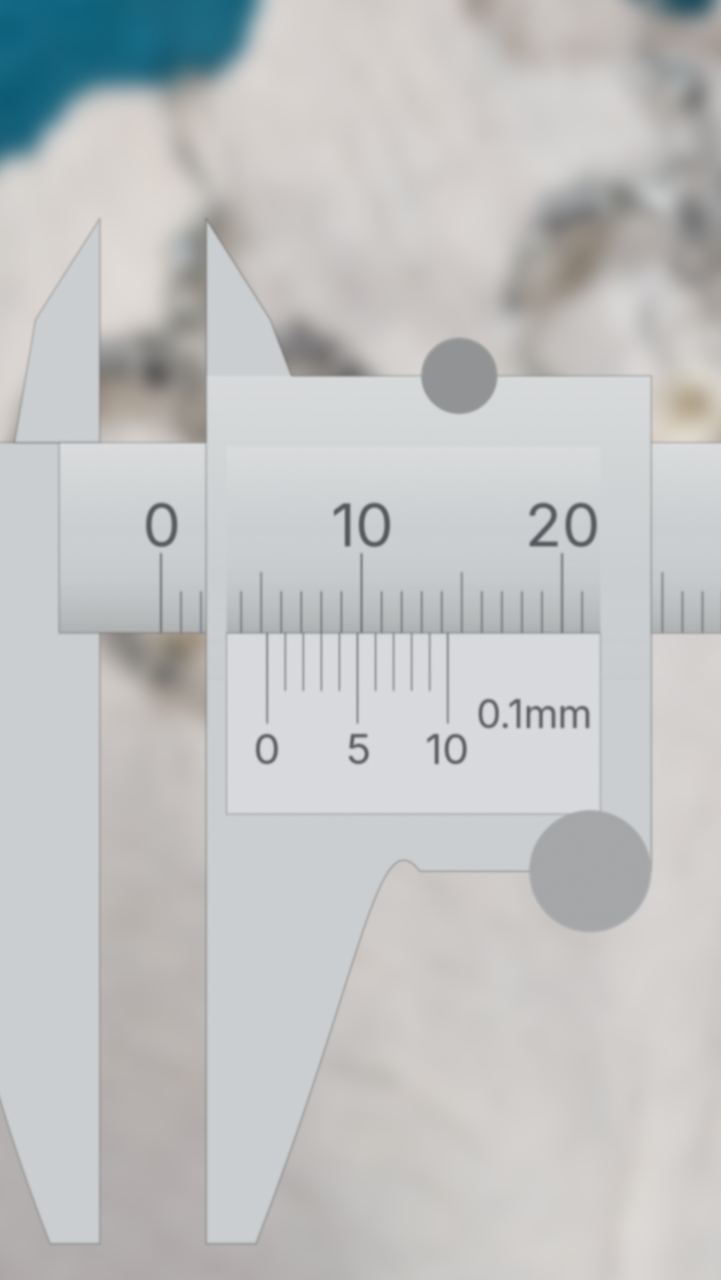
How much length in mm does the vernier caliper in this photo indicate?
5.3 mm
